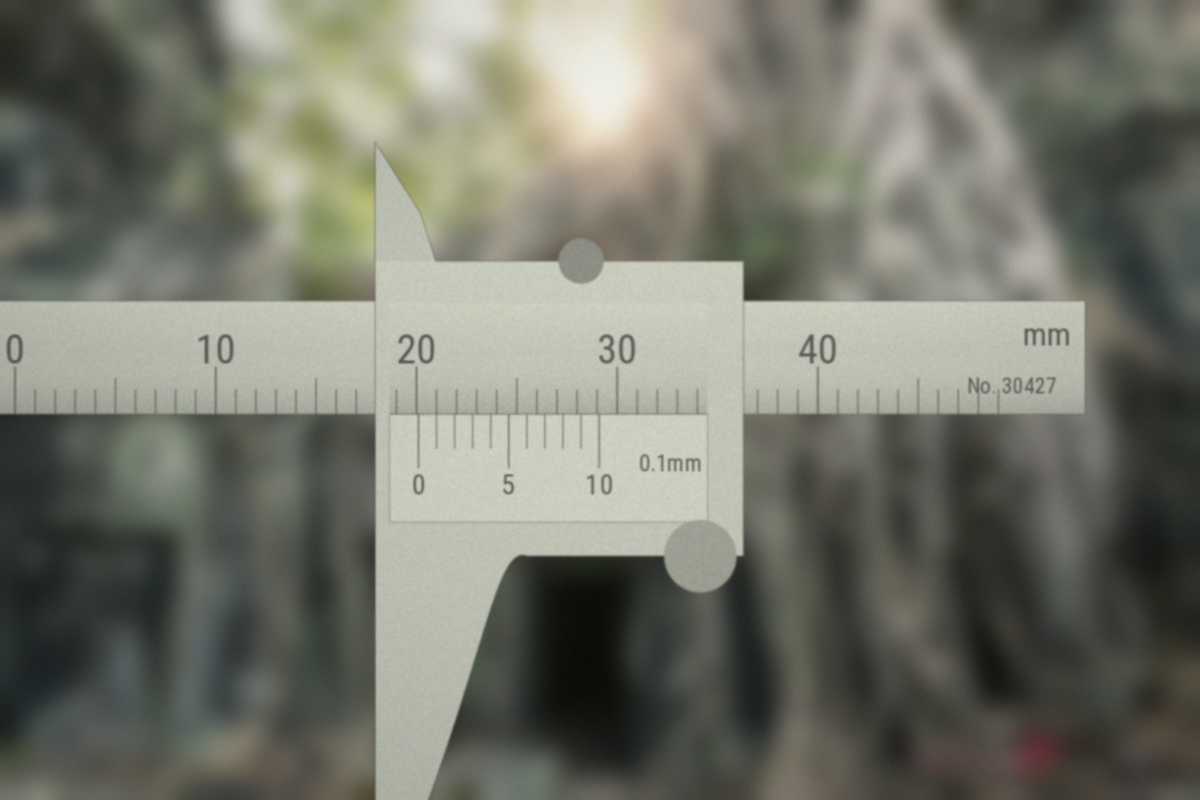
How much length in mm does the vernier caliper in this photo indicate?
20.1 mm
